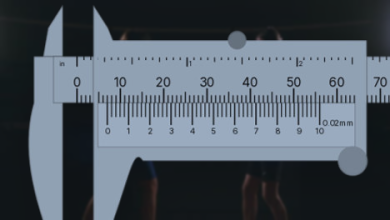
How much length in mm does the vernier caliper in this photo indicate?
7.0 mm
